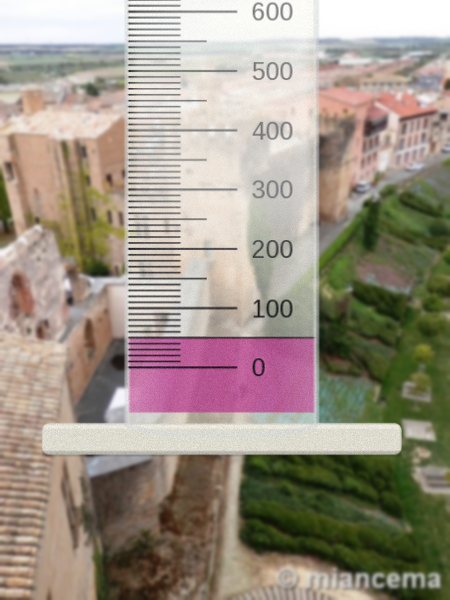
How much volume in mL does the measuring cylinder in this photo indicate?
50 mL
